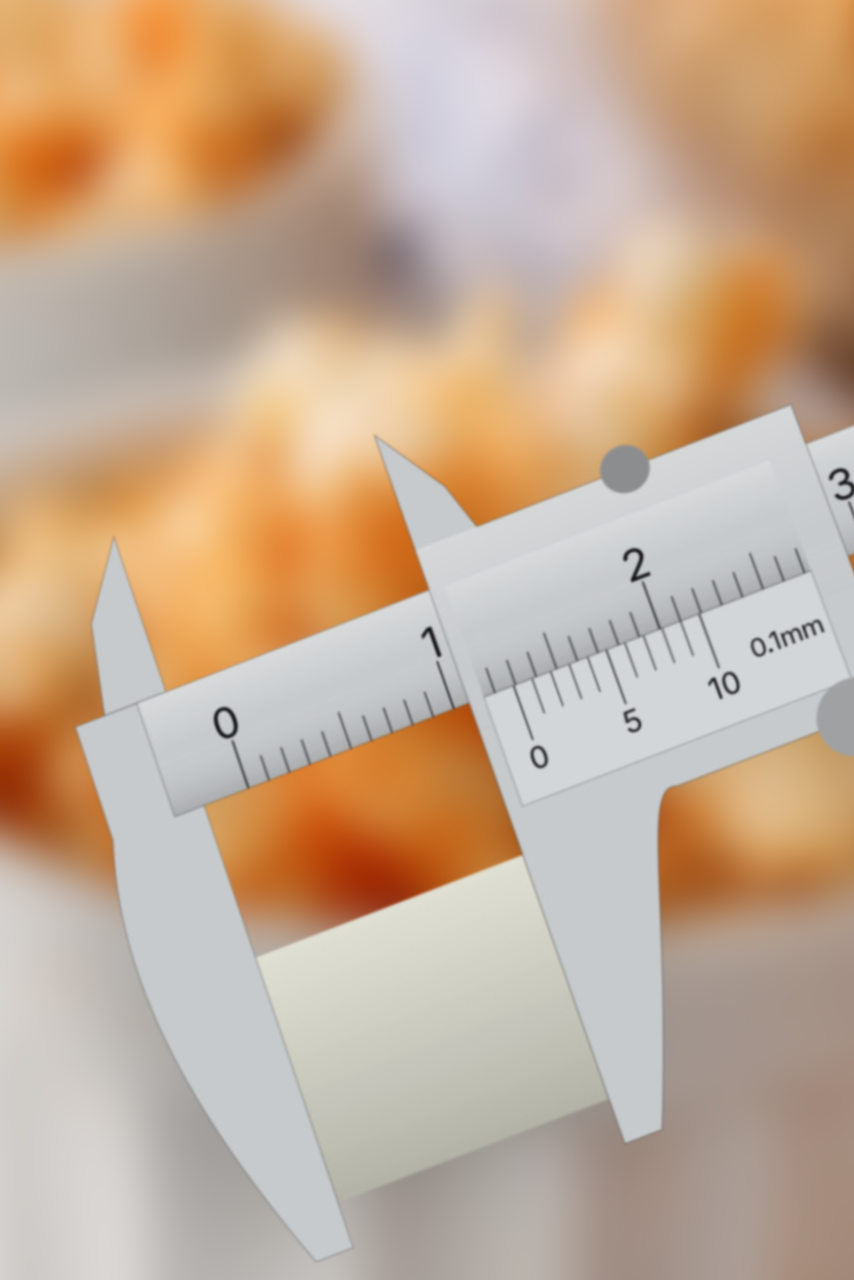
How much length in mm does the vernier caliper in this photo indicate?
12.9 mm
